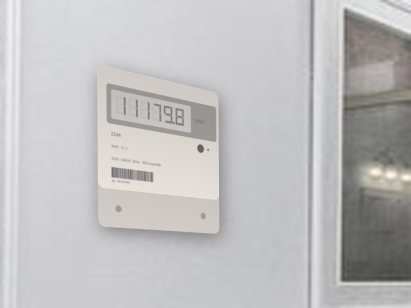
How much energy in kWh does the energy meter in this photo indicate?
11179.8 kWh
